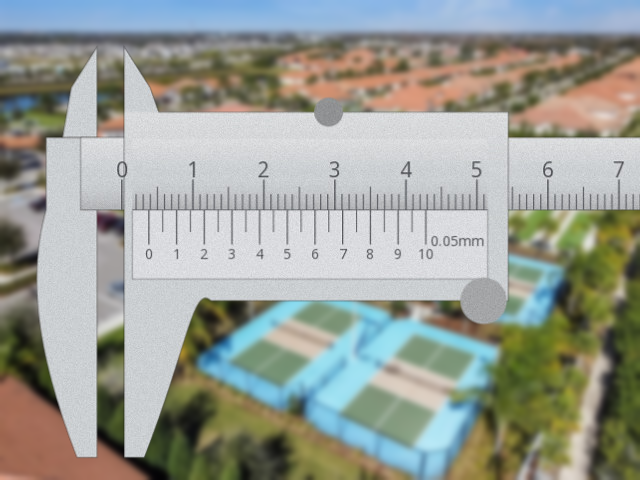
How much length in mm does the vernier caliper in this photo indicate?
3.8 mm
